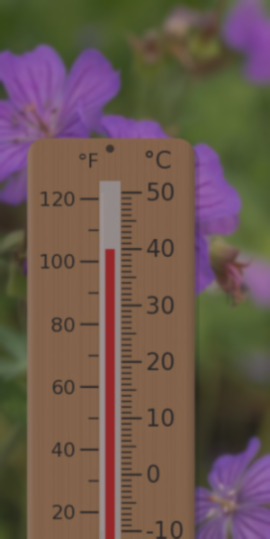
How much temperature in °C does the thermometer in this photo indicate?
40 °C
